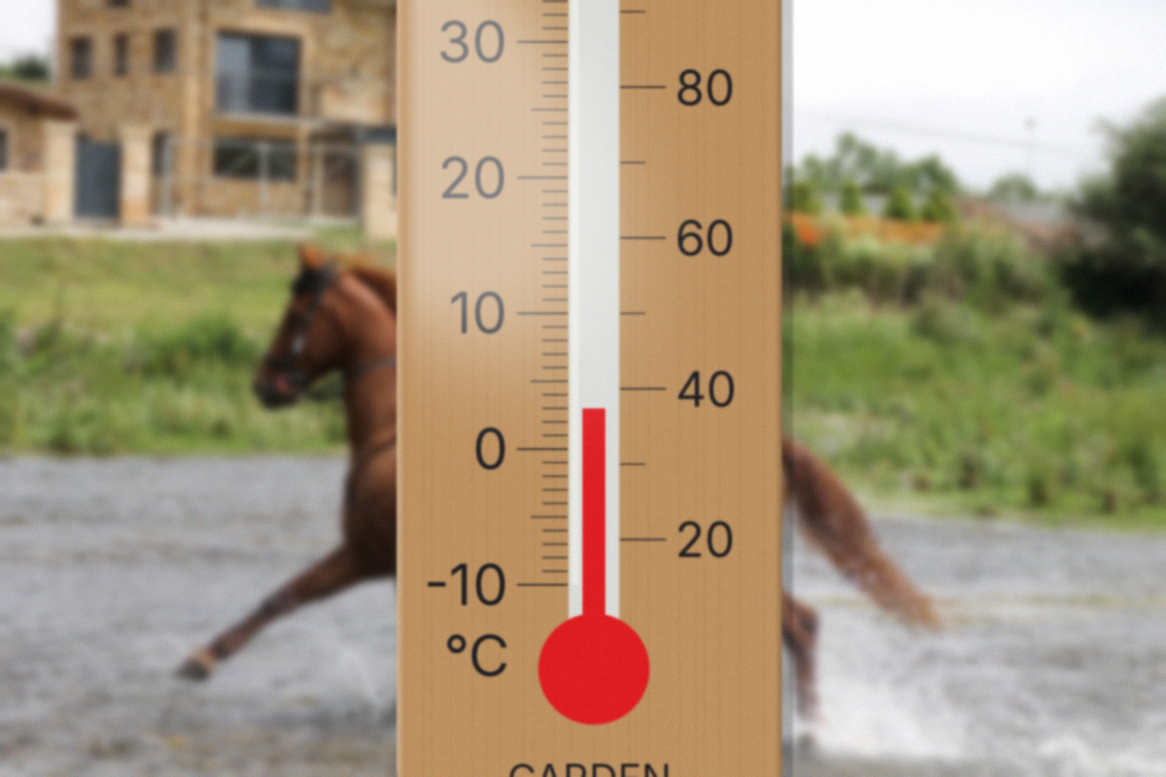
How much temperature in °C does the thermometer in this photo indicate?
3 °C
